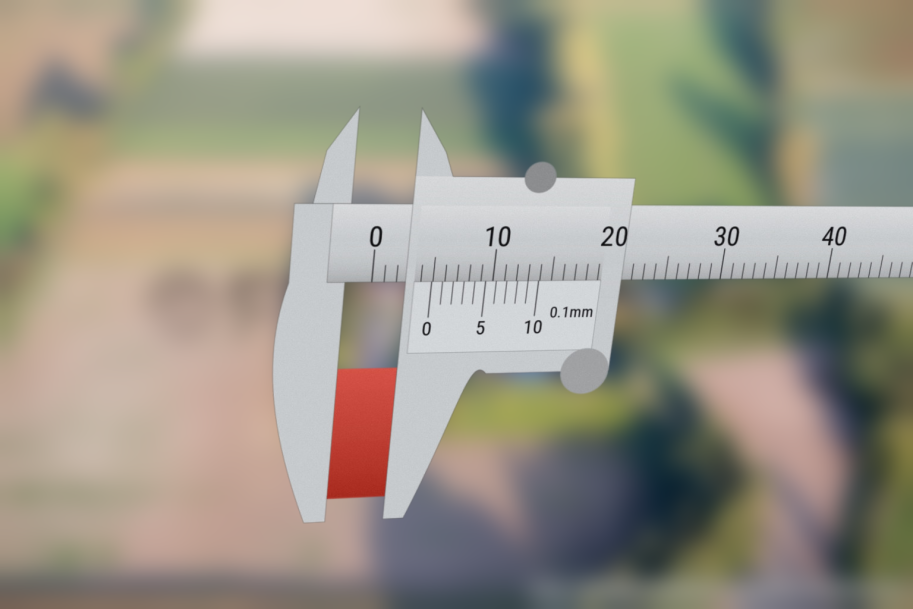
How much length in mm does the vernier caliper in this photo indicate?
4.9 mm
